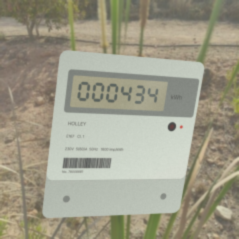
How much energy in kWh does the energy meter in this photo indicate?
434 kWh
